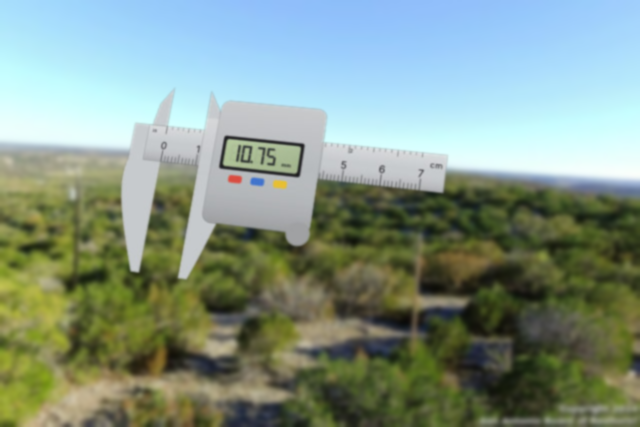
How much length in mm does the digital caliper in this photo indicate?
10.75 mm
